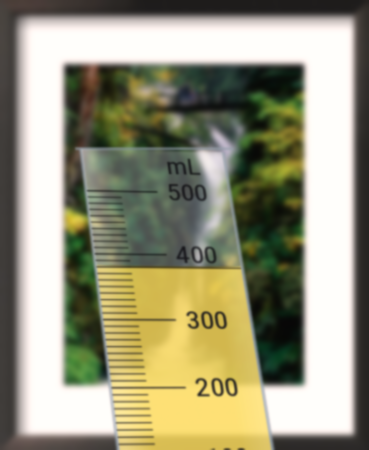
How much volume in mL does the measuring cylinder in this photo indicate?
380 mL
